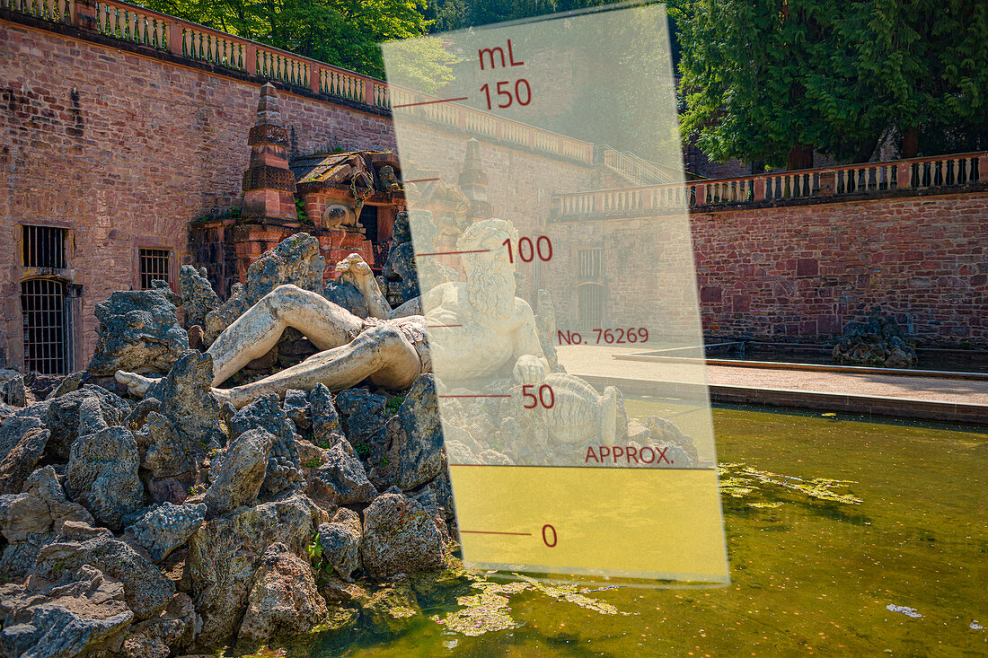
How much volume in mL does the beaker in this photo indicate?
25 mL
